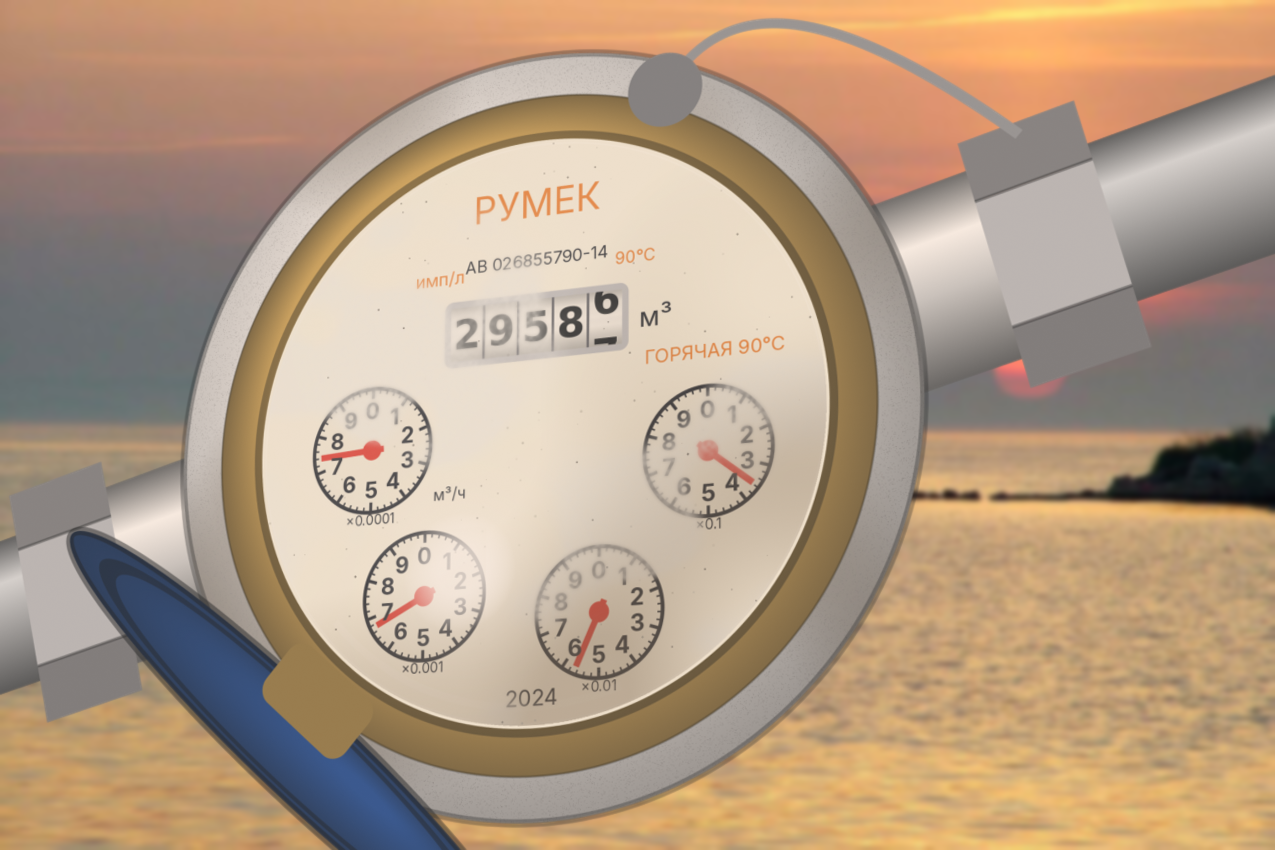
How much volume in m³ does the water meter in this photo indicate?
29586.3567 m³
